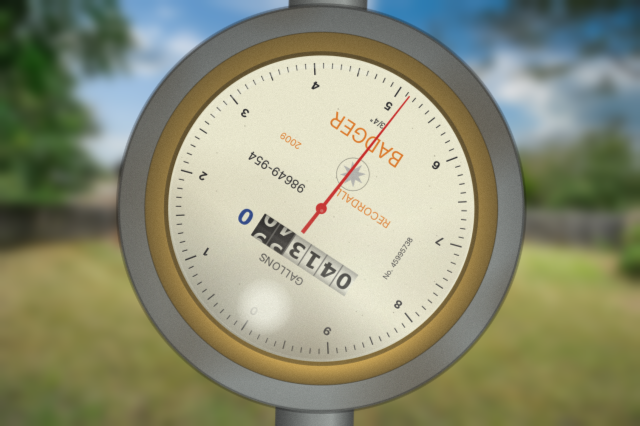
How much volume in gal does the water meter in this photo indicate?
413395.1 gal
